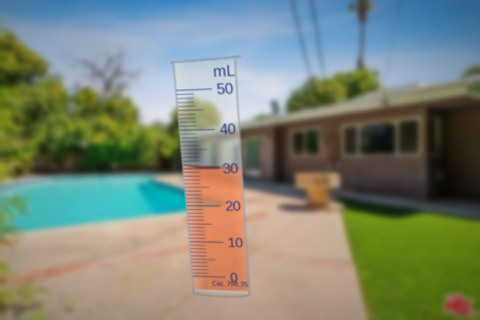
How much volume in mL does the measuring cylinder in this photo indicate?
30 mL
